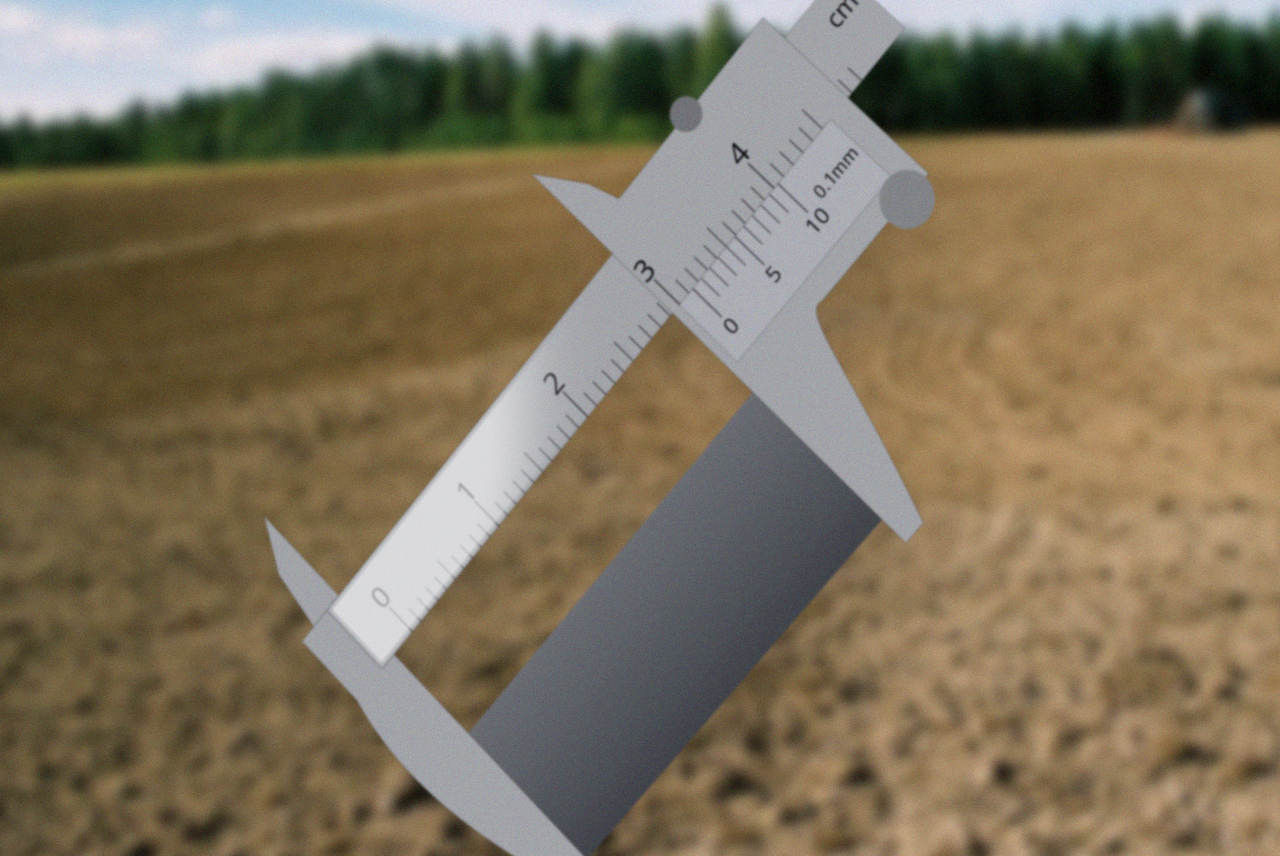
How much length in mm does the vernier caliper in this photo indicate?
31.4 mm
